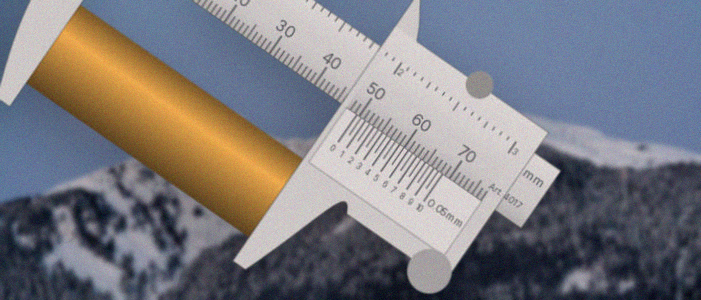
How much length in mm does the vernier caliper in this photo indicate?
49.5 mm
